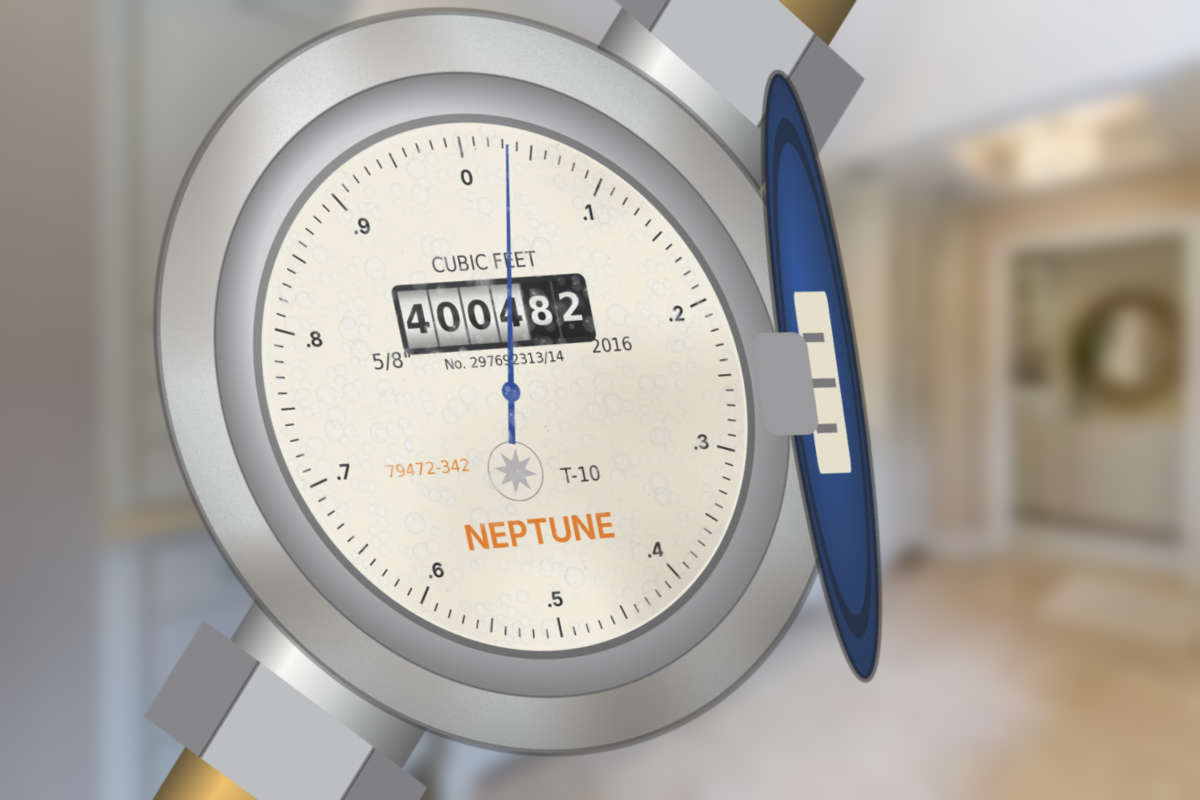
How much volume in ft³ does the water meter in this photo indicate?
400482.03 ft³
